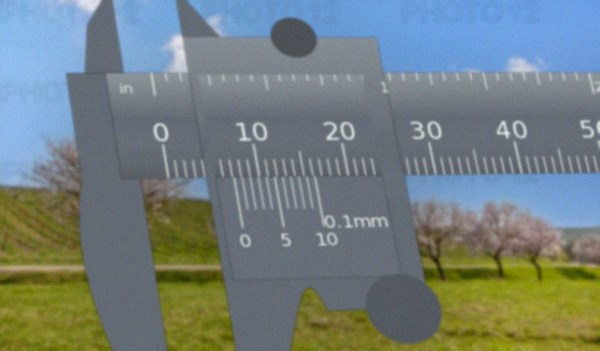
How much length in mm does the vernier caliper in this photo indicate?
7.2 mm
